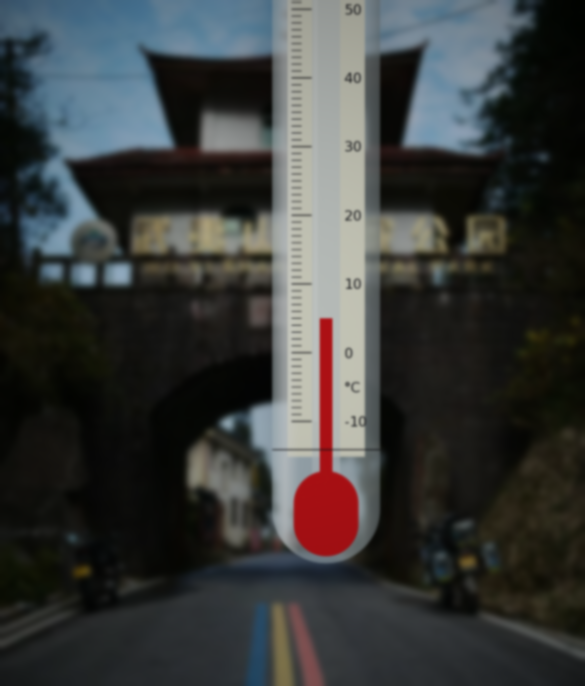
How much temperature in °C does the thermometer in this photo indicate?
5 °C
